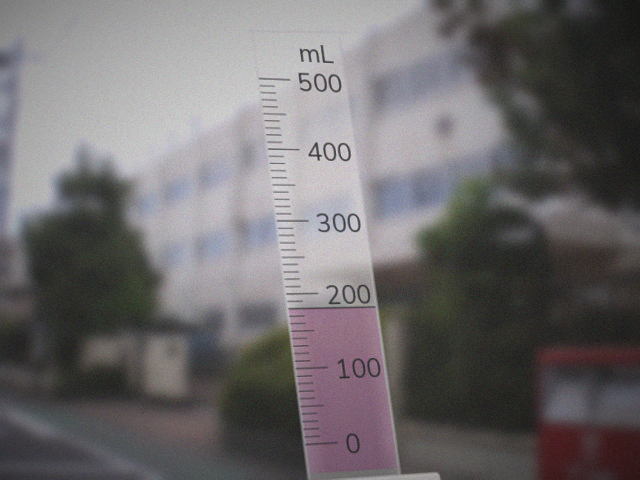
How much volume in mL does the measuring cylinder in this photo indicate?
180 mL
